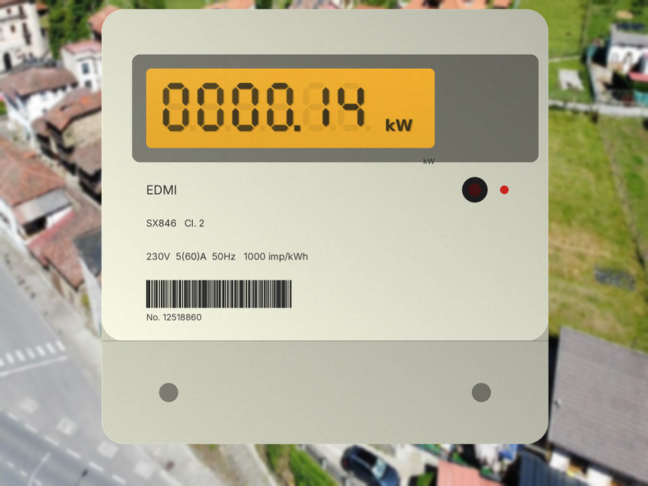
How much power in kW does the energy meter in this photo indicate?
0.14 kW
